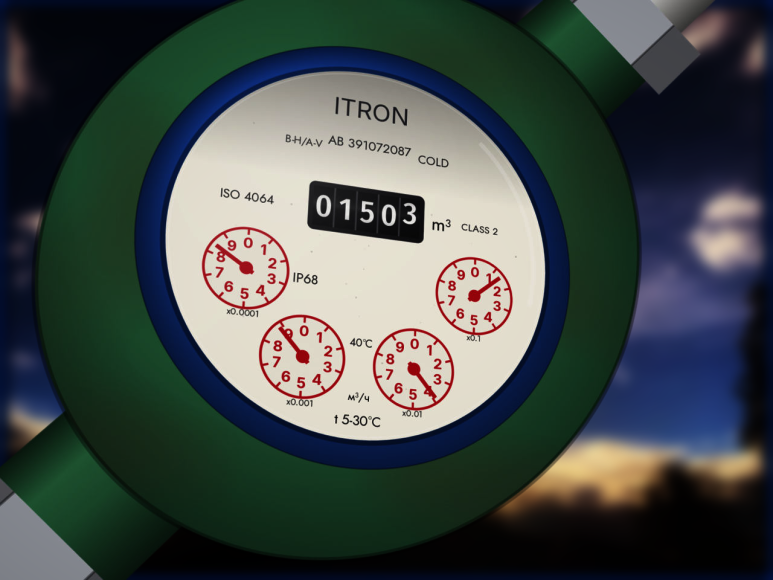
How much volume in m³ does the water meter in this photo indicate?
1503.1388 m³
